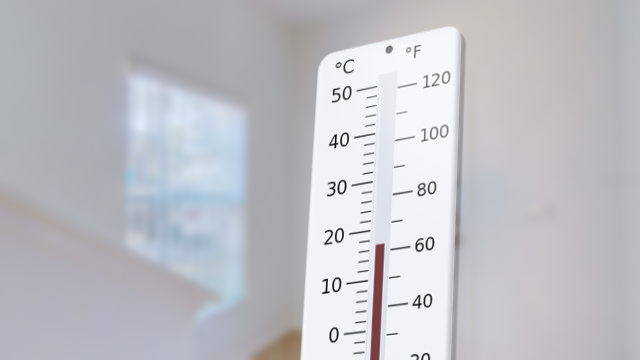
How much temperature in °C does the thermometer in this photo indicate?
17 °C
